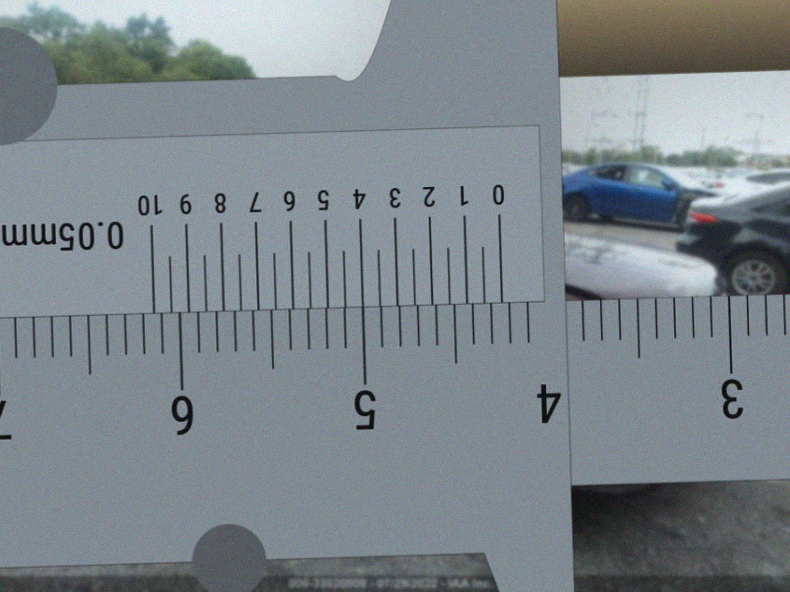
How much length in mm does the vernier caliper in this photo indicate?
42.4 mm
